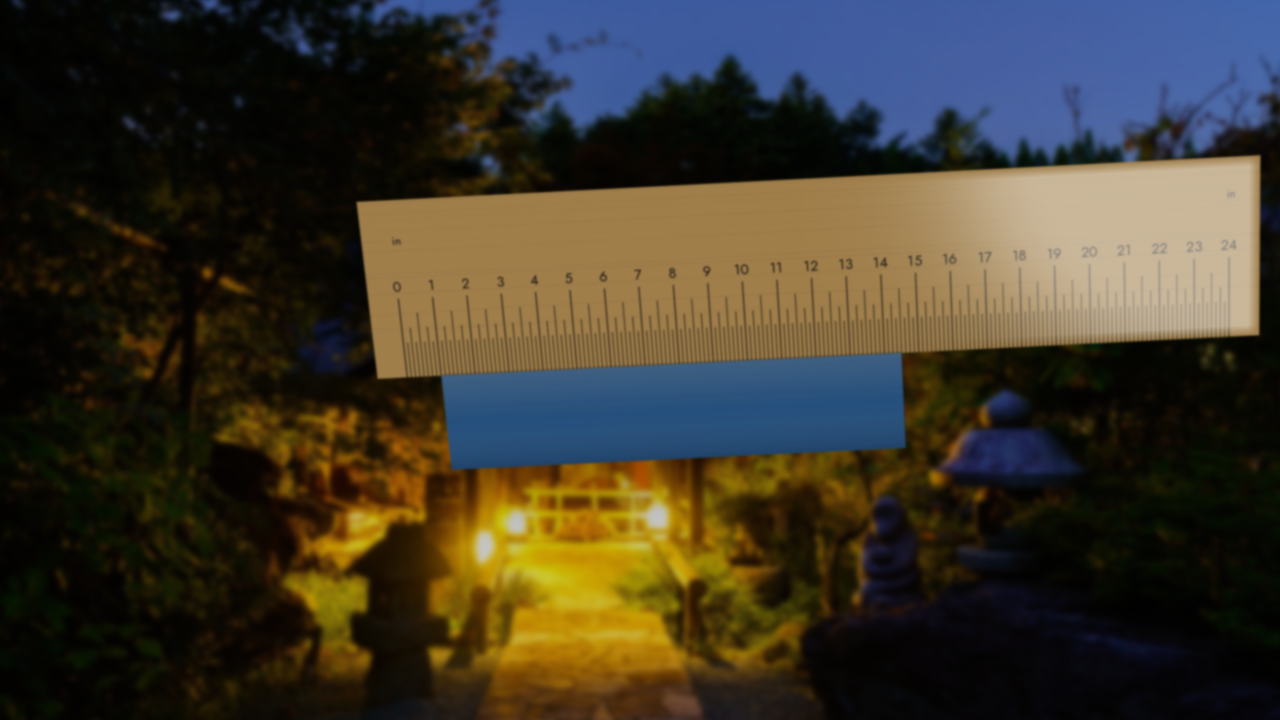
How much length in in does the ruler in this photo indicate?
13.5 in
